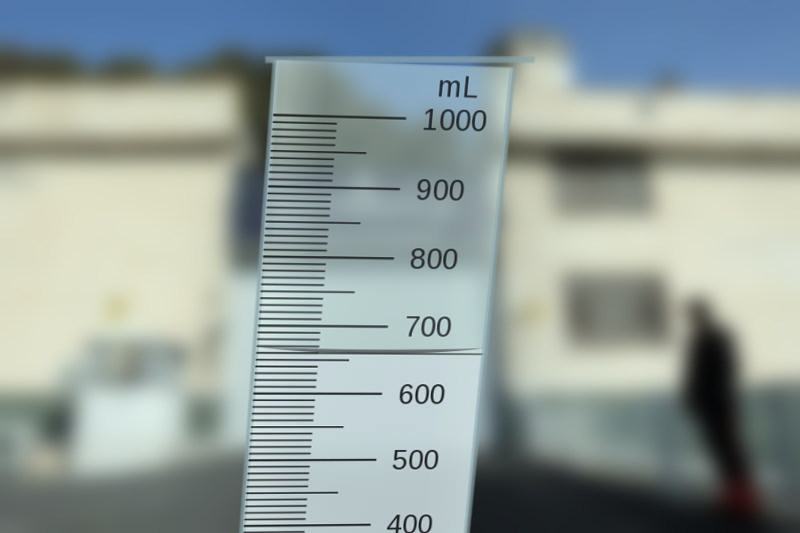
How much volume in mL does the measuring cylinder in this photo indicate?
660 mL
